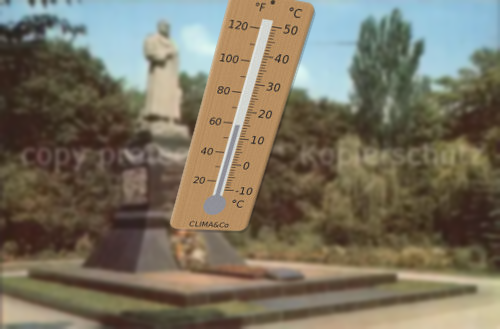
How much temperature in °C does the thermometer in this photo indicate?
15 °C
